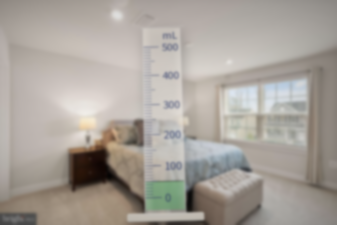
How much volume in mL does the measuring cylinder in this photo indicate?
50 mL
